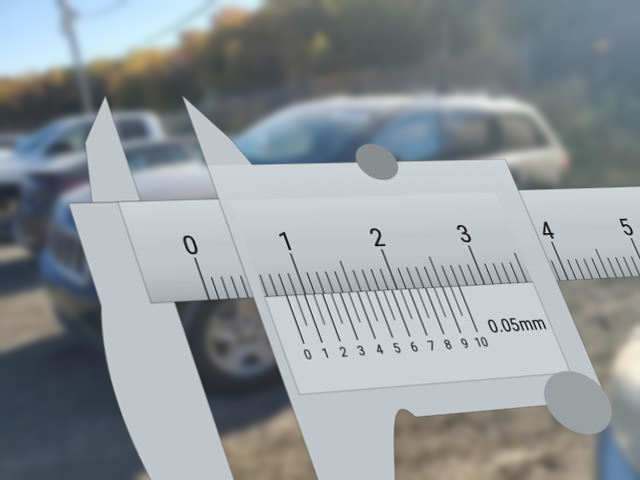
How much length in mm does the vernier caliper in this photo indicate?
8.0 mm
